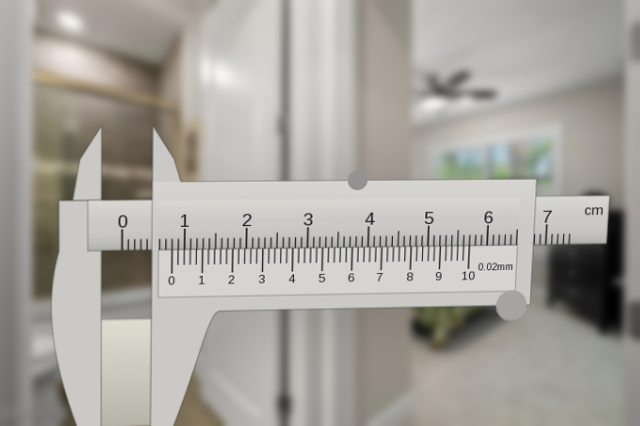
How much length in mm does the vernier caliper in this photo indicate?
8.0 mm
